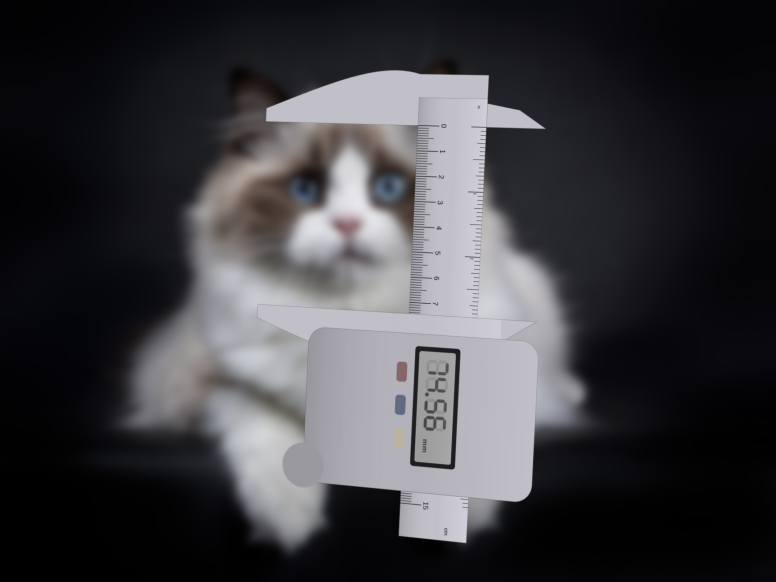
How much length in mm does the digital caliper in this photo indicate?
74.56 mm
